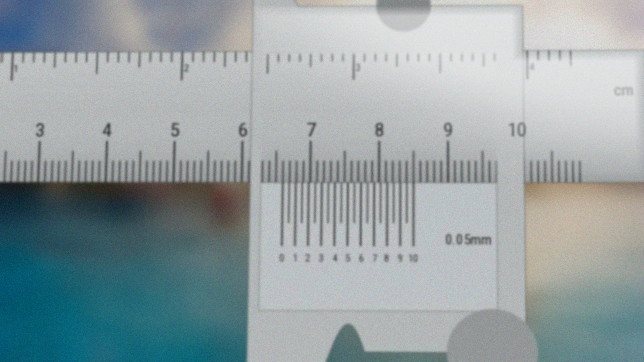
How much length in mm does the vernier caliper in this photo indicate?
66.0 mm
